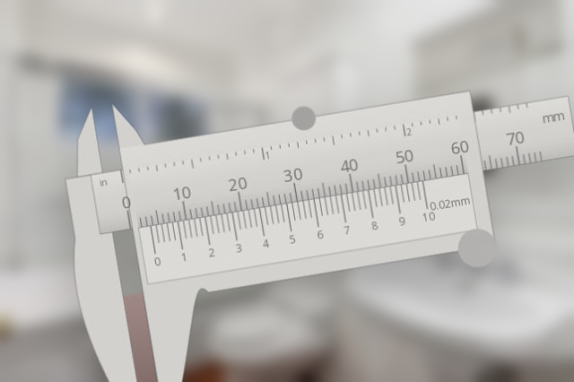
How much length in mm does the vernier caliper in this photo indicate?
3.6 mm
